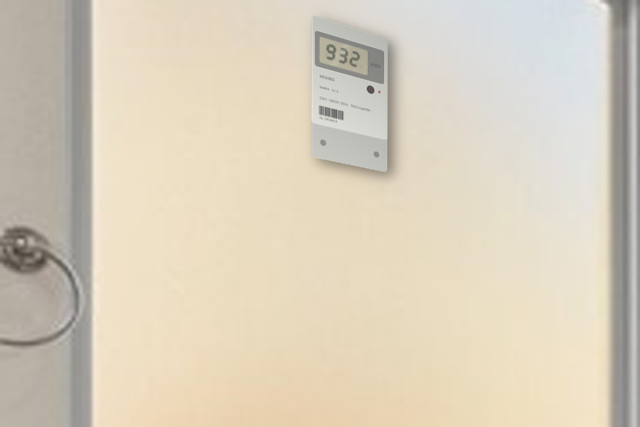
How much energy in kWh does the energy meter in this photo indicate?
932 kWh
